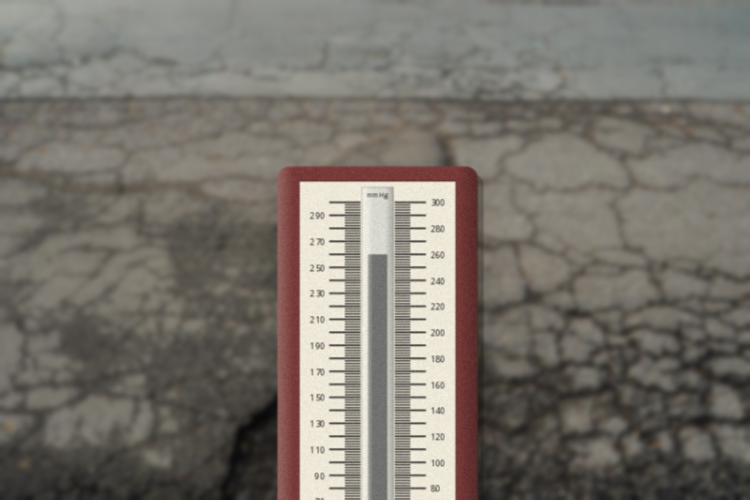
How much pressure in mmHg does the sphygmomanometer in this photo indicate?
260 mmHg
